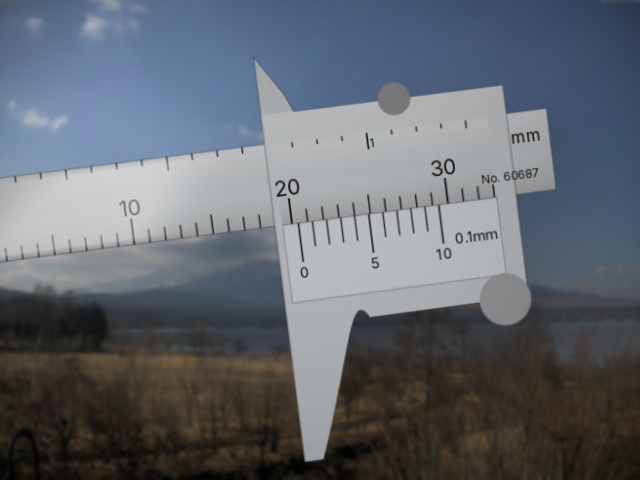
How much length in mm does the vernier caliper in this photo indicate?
20.4 mm
